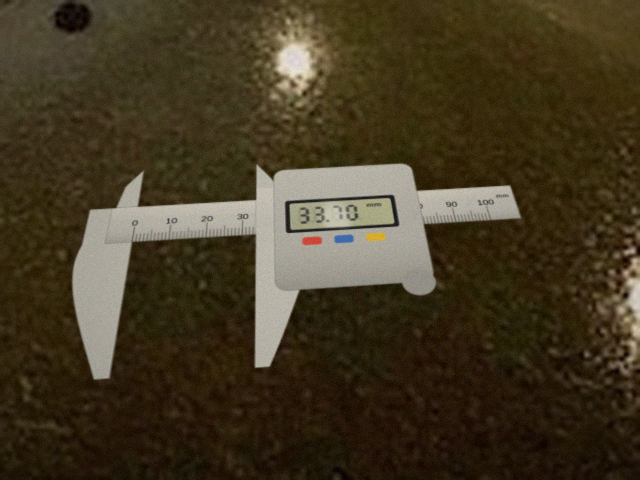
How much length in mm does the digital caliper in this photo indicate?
33.70 mm
